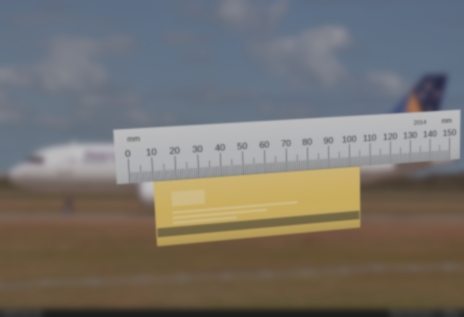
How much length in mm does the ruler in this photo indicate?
95 mm
